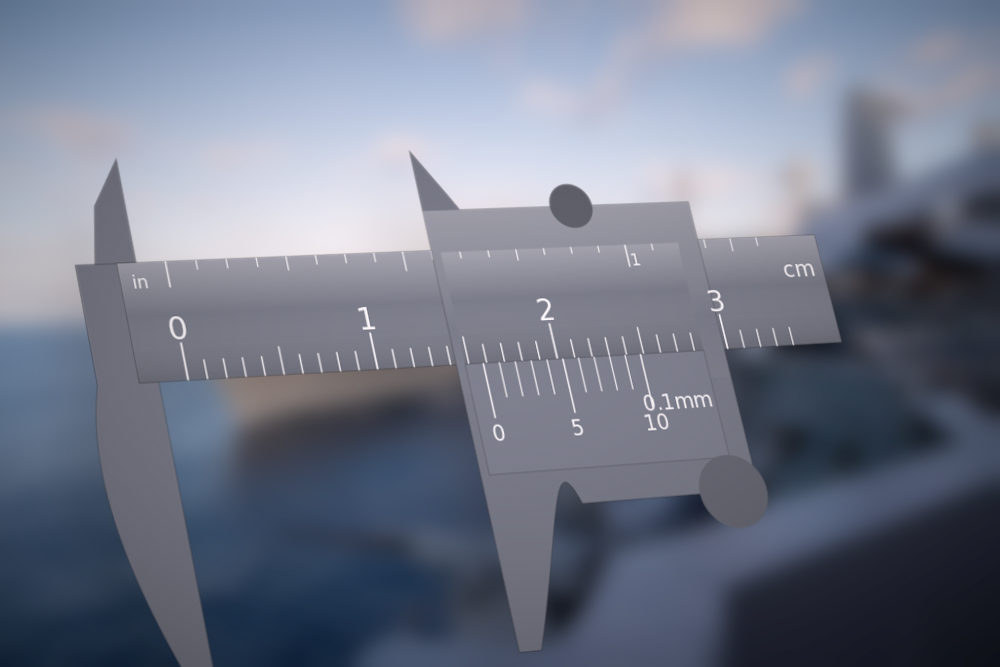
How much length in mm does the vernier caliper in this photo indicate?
15.8 mm
